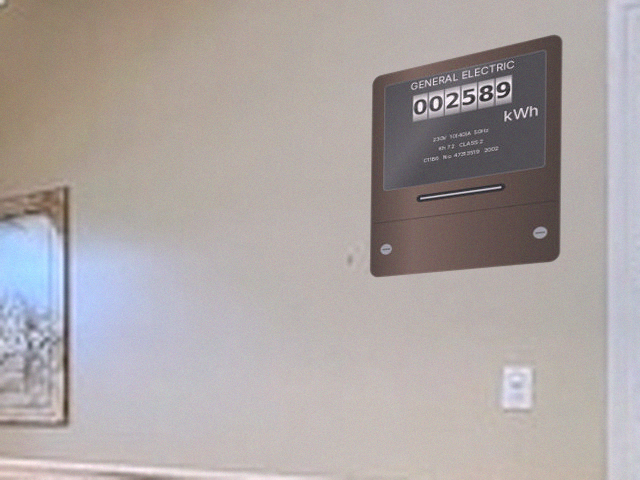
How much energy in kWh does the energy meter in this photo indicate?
2589 kWh
